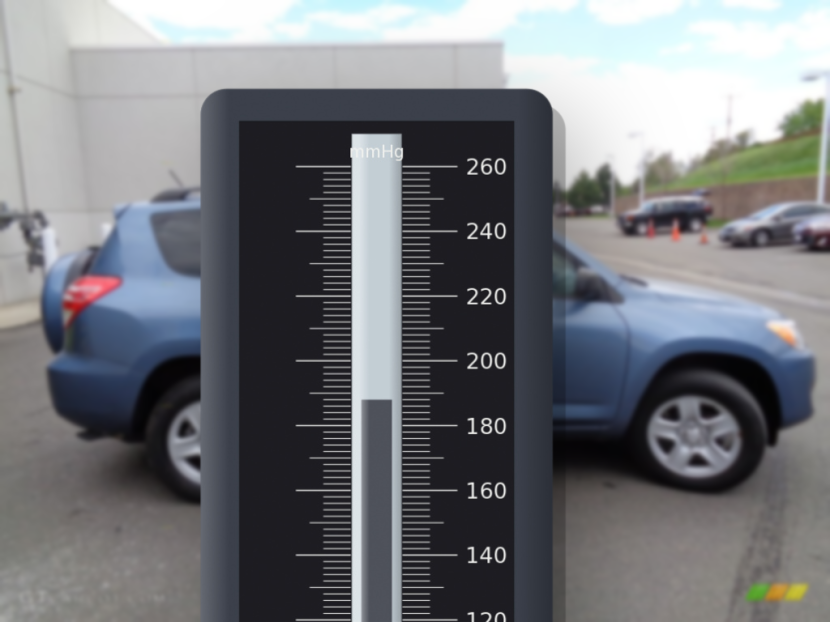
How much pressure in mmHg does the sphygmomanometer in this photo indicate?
188 mmHg
